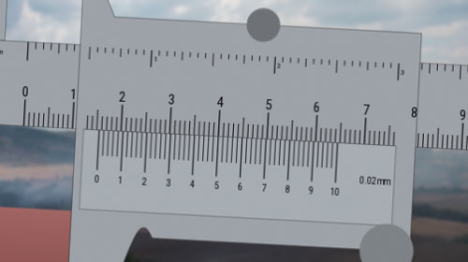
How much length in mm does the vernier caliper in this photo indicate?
15.5 mm
